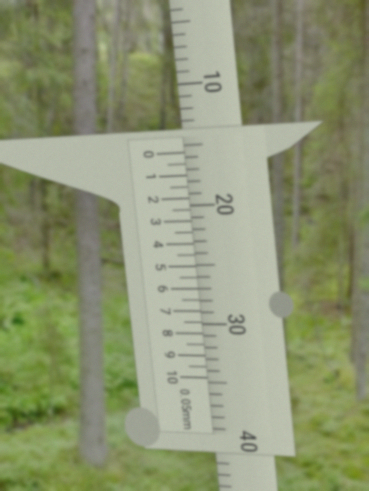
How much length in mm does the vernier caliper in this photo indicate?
15.6 mm
